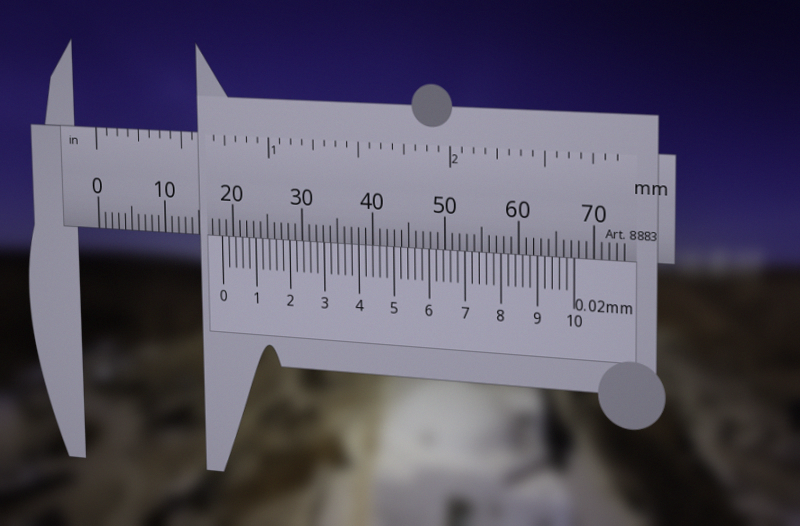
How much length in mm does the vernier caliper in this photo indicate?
18.4 mm
